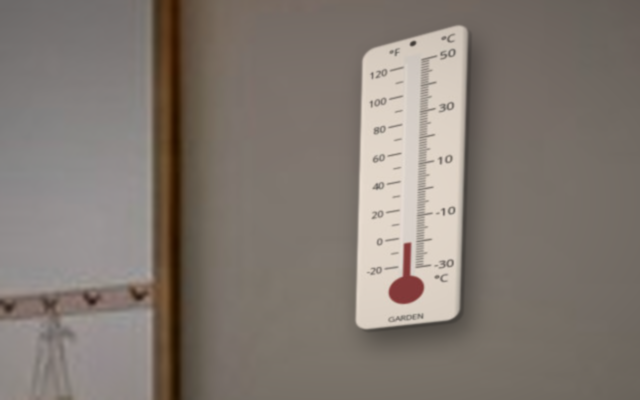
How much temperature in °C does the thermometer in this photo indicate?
-20 °C
